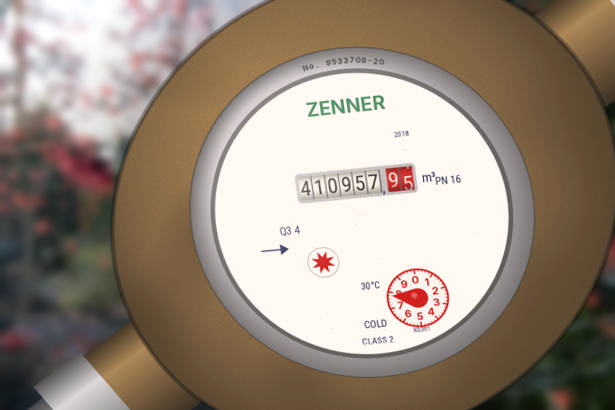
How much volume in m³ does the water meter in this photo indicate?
410957.947 m³
